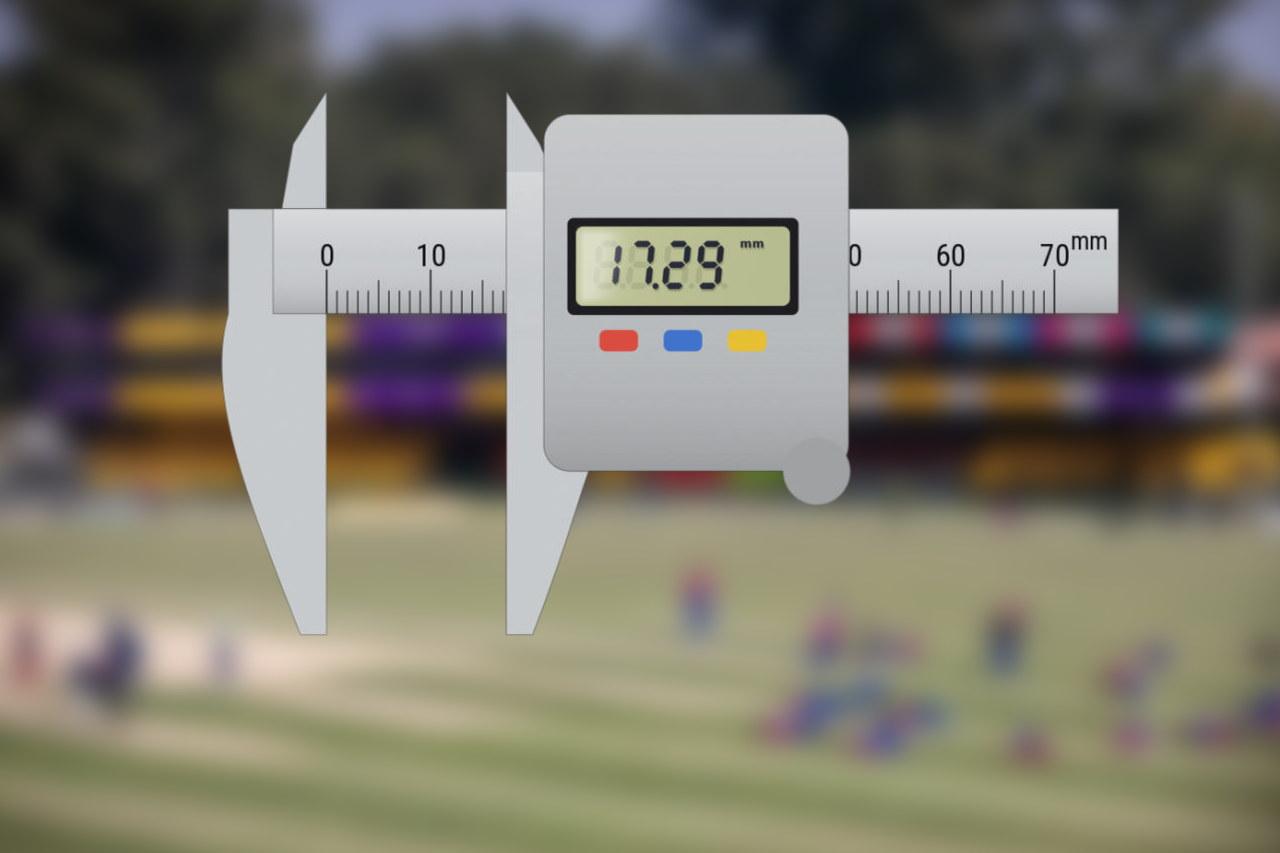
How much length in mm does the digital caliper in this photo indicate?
17.29 mm
